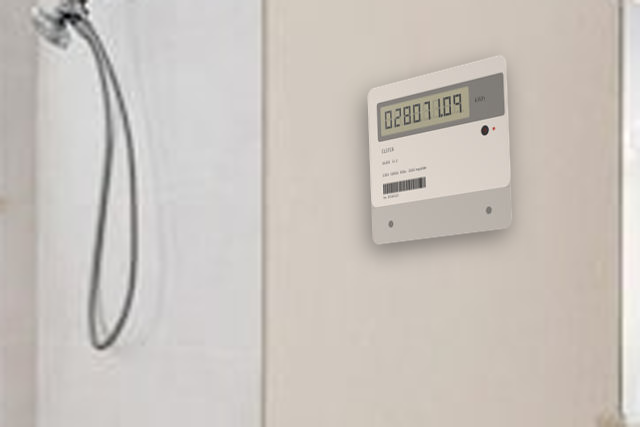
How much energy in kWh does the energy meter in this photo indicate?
28071.09 kWh
